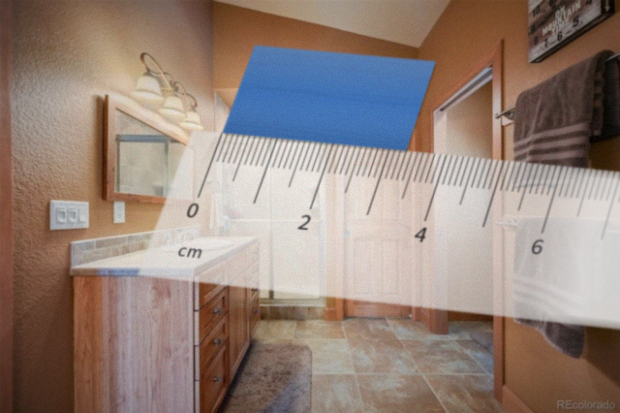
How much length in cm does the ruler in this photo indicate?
3.3 cm
